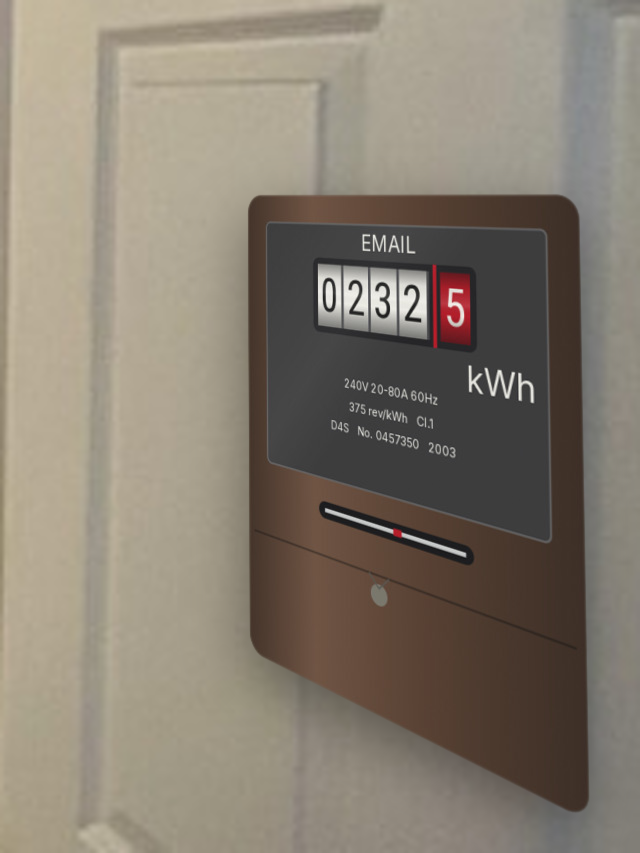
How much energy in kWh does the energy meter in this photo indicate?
232.5 kWh
